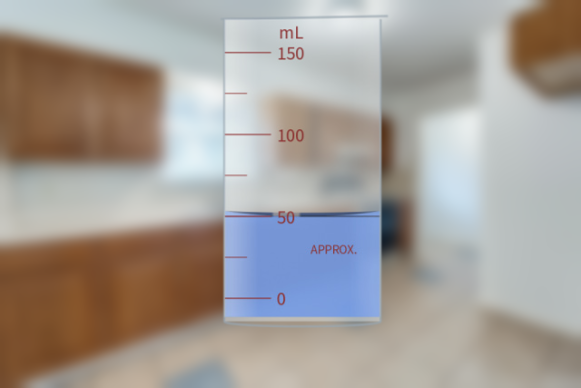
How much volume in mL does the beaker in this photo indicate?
50 mL
